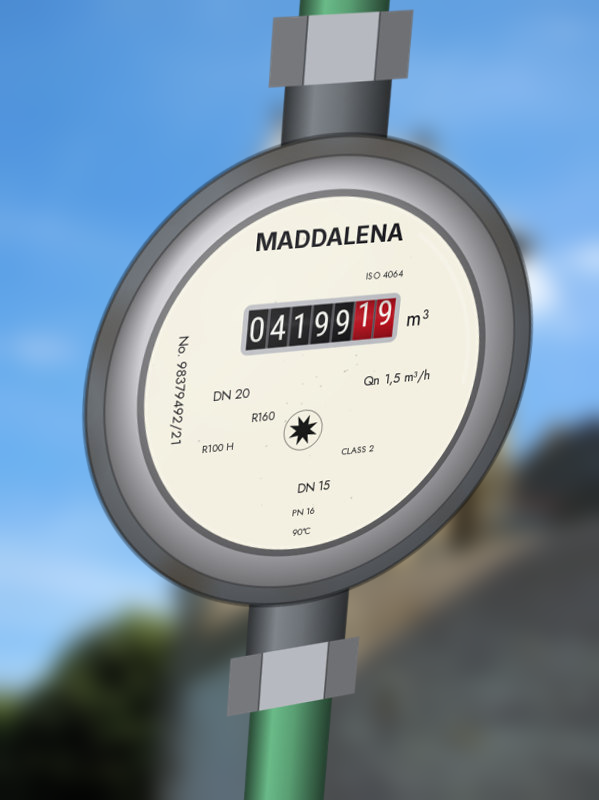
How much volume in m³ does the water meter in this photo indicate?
4199.19 m³
